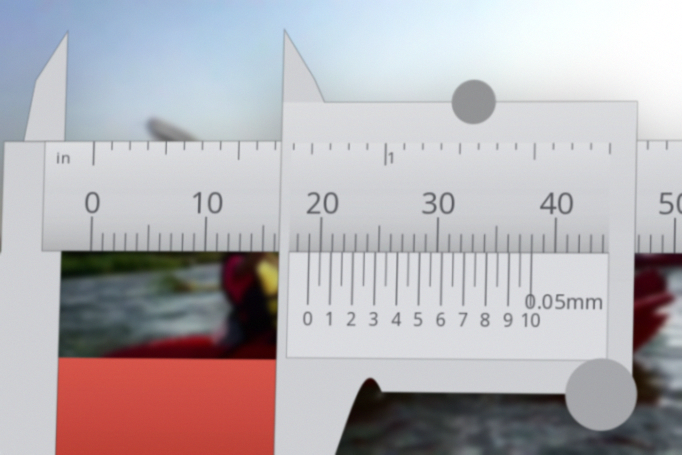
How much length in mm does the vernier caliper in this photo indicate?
19.0 mm
